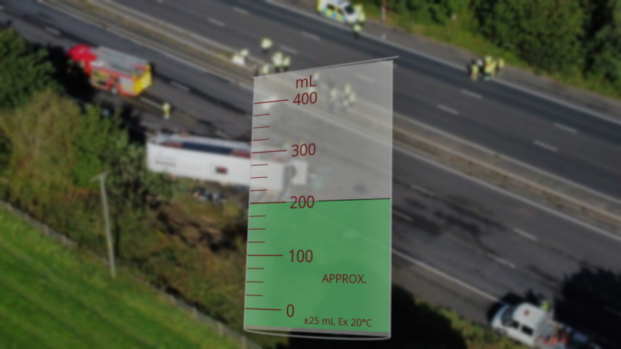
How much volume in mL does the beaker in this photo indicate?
200 mL
